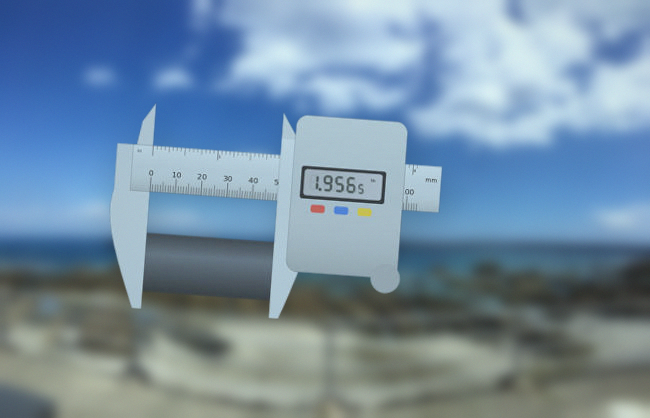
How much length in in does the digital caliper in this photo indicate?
1.9565 in
